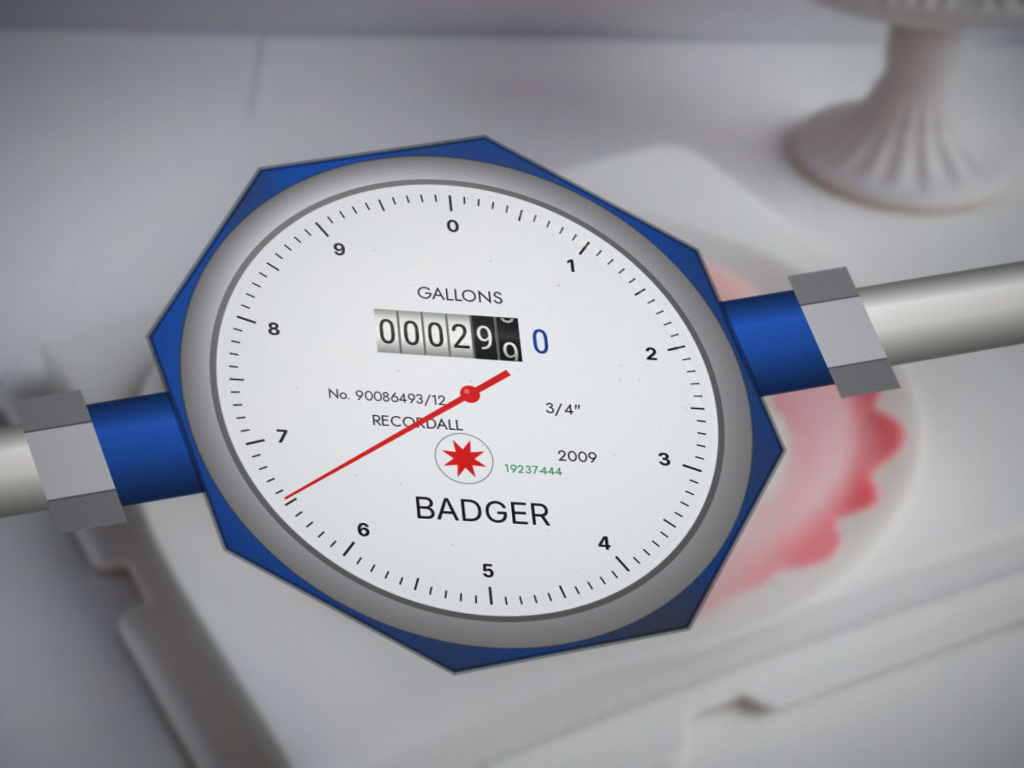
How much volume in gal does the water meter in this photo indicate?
2986.5 gal
